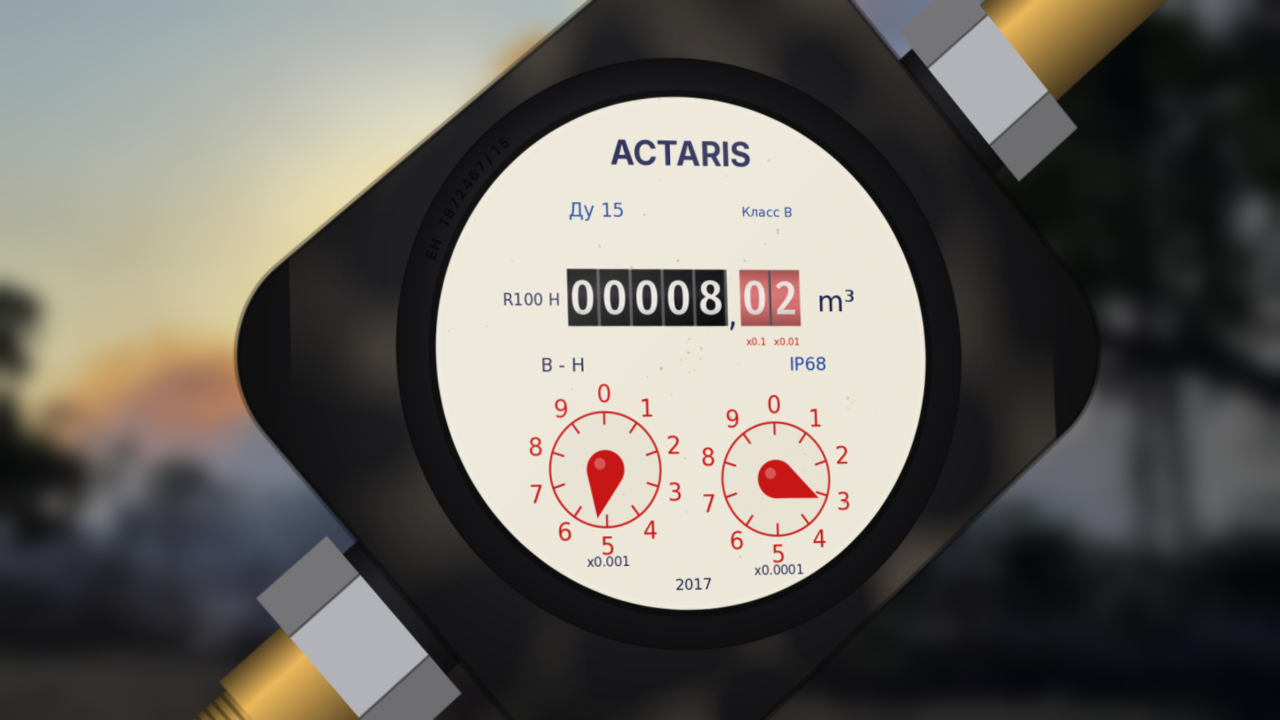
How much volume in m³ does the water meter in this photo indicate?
8.0253 m³
